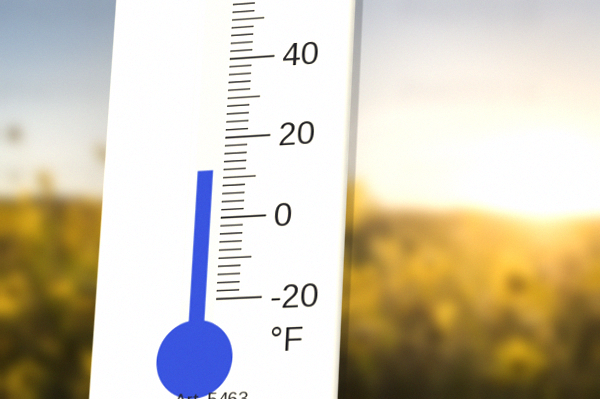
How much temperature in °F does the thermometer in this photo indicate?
12 °F
